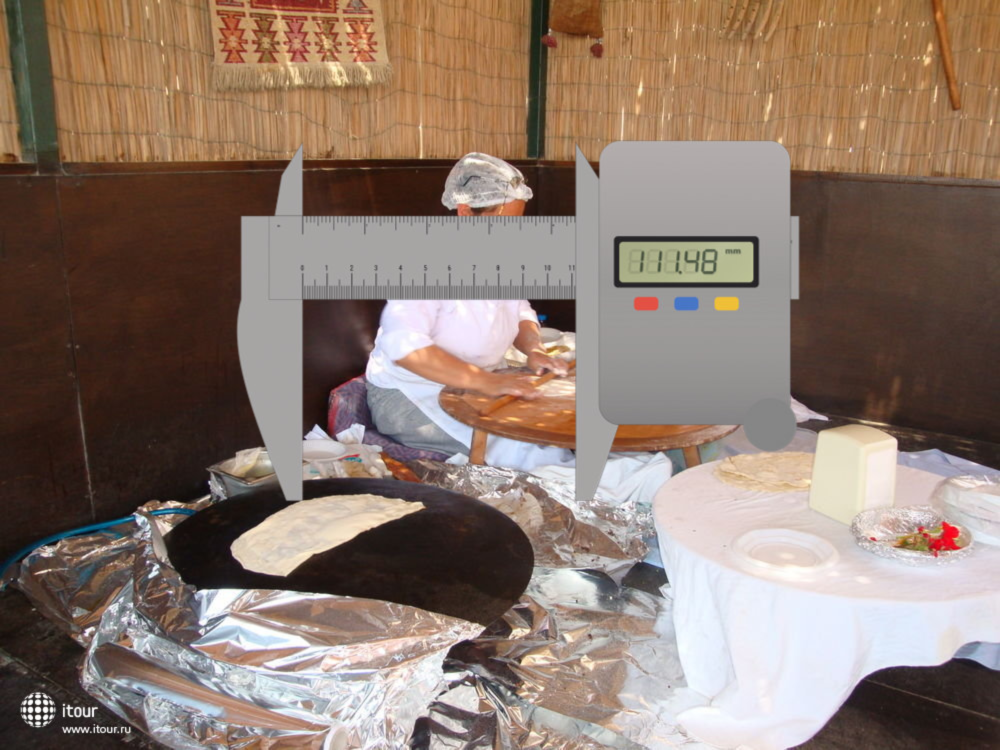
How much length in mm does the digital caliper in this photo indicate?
111.48 mm
